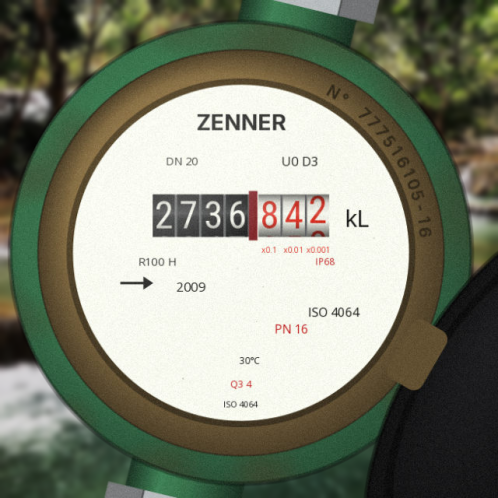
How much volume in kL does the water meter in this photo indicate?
2736.842 kL
